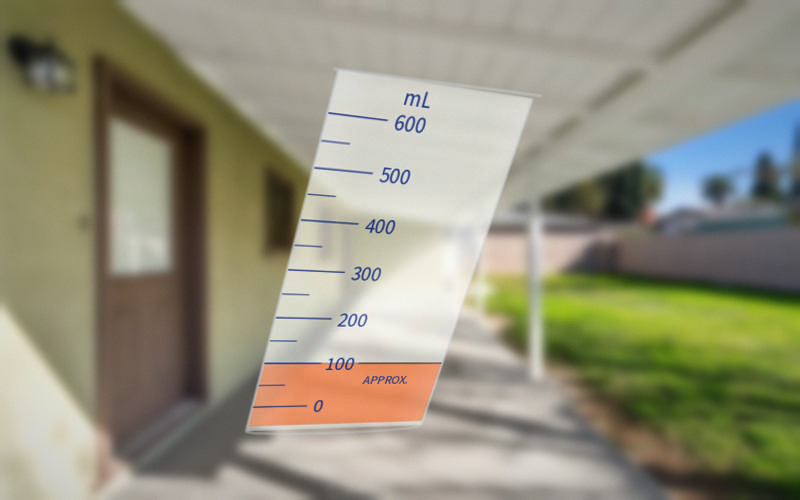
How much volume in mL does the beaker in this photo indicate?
100 mL
